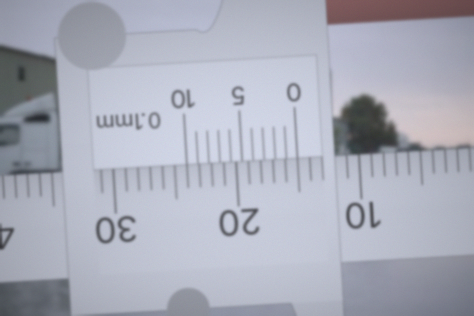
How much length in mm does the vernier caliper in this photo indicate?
15.0 mm
